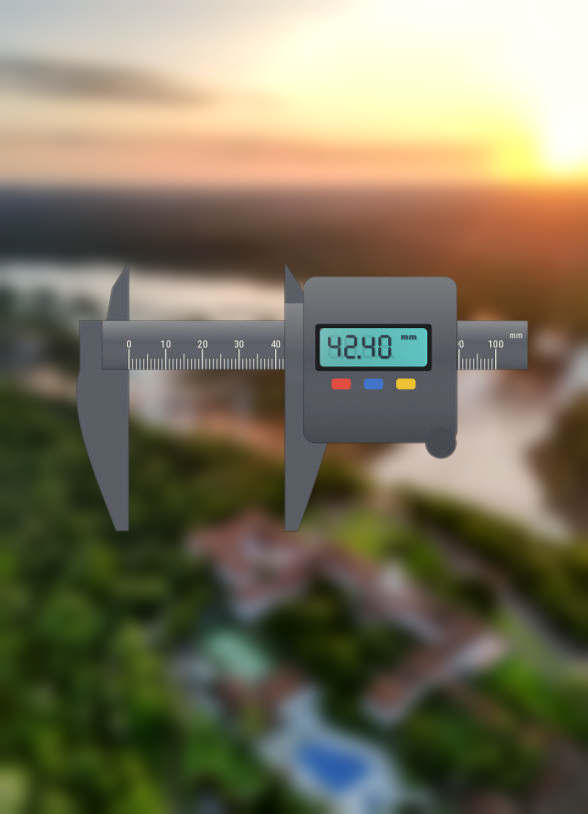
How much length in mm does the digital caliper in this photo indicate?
42.40 mm
